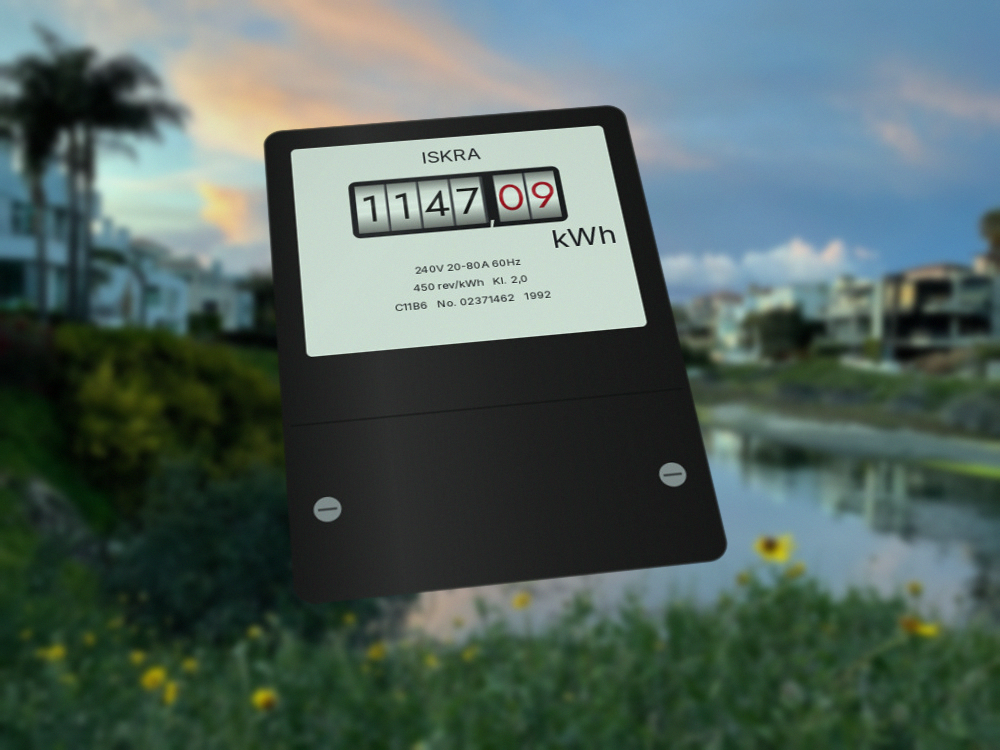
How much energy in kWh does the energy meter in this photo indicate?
1147.09 kWh
